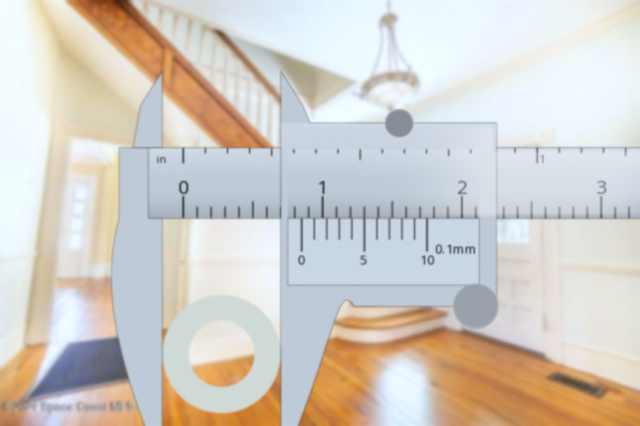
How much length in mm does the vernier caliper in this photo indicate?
8.5 mm
